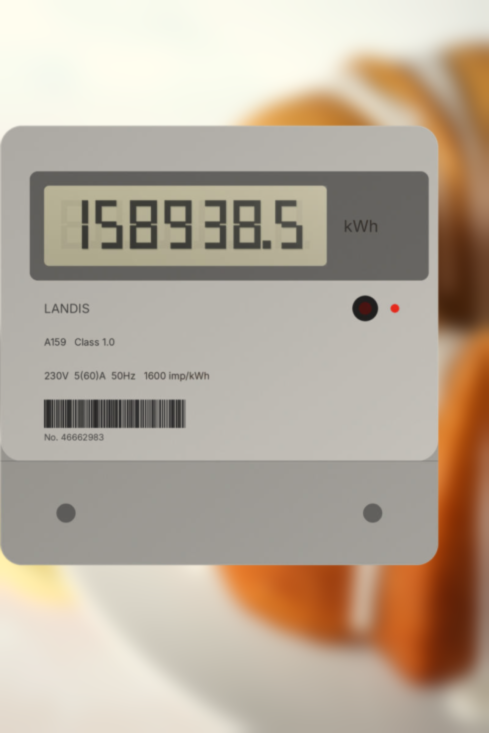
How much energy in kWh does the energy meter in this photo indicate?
158938.5 kWh
